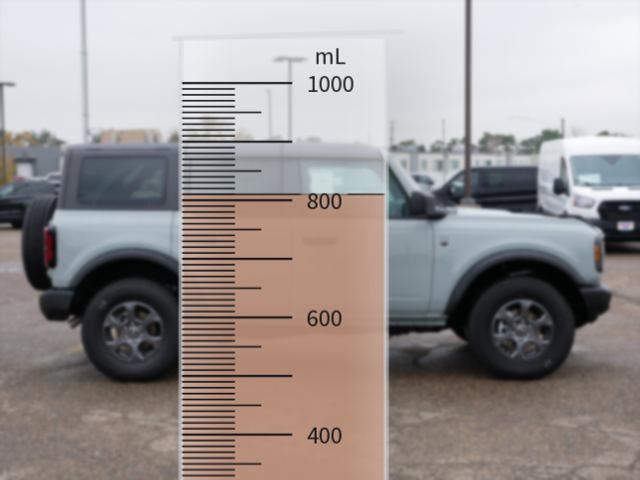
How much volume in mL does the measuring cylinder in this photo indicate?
810 mL
